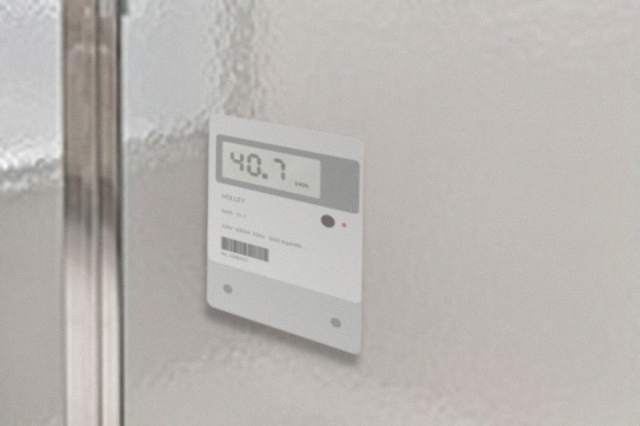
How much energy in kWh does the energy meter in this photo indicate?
40.7 kWh
